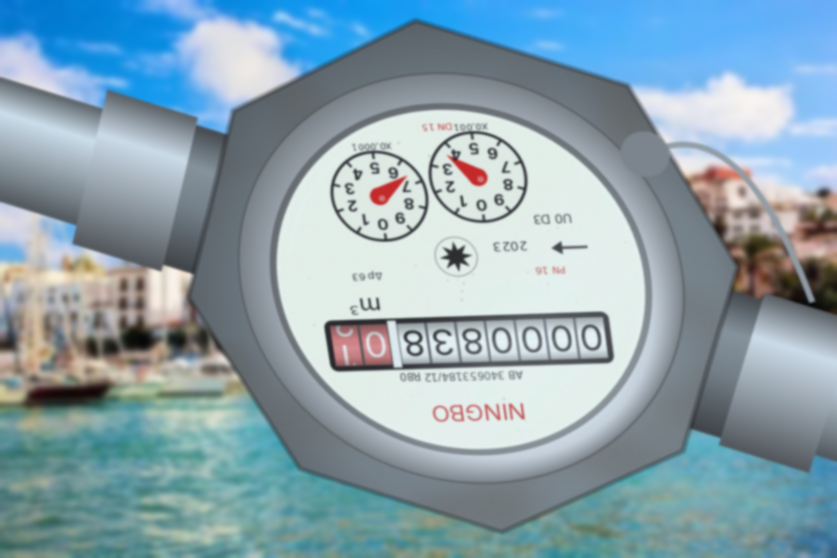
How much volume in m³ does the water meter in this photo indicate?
838.0136 m³
